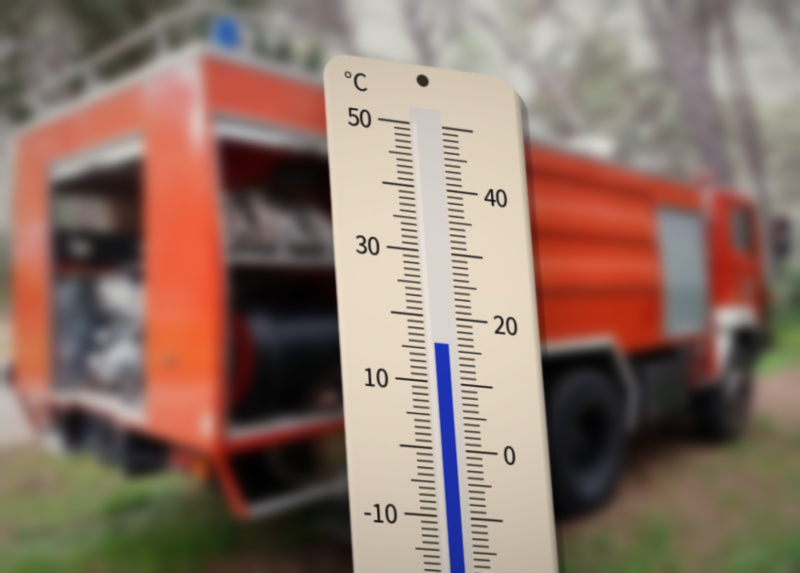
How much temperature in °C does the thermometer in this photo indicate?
16 °C
